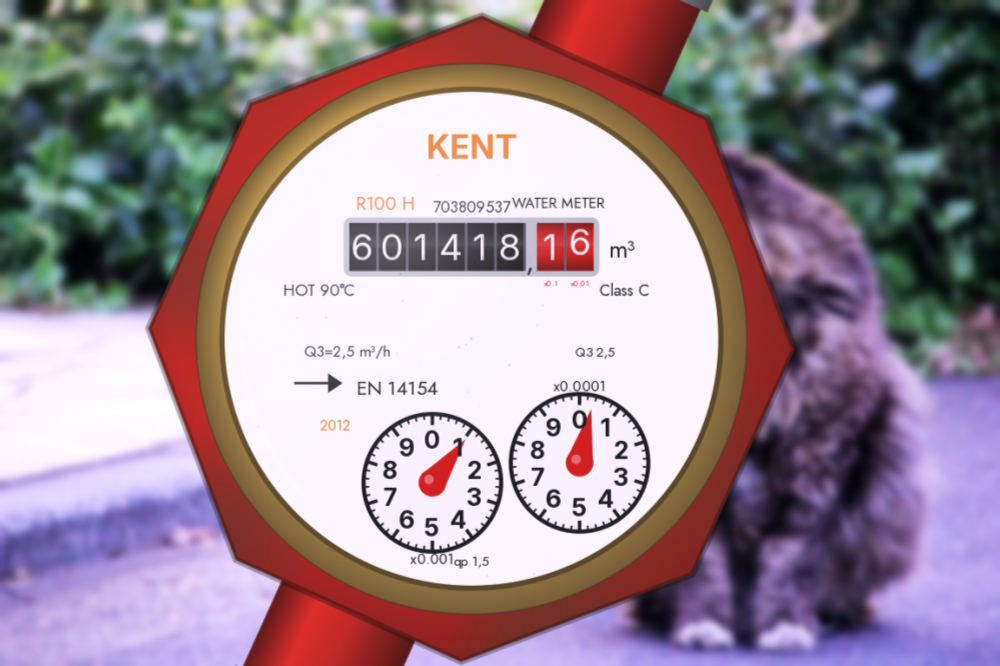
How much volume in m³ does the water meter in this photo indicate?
601418.1610 m³
